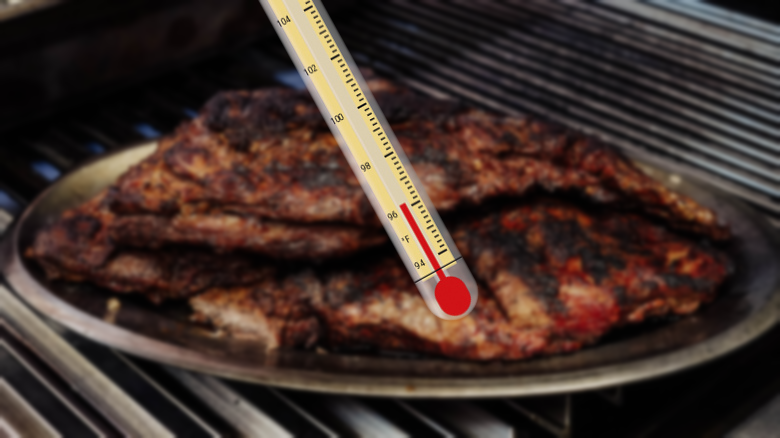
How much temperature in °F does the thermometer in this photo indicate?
96.2 °F
